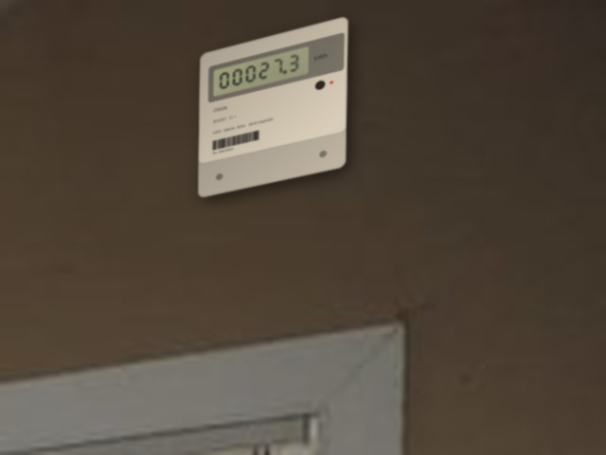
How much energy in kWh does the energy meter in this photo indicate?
27.3 kWh
